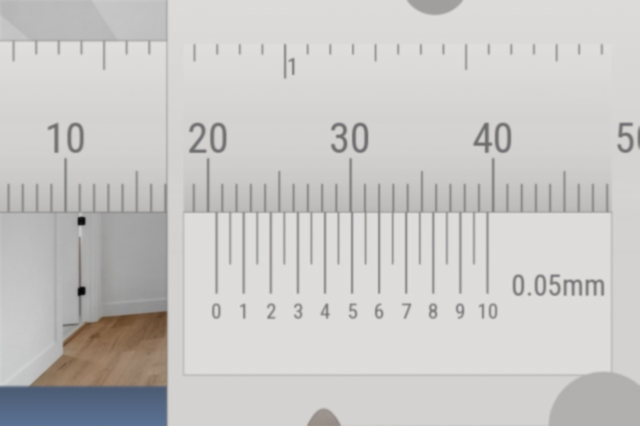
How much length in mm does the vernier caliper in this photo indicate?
20.6 mm
